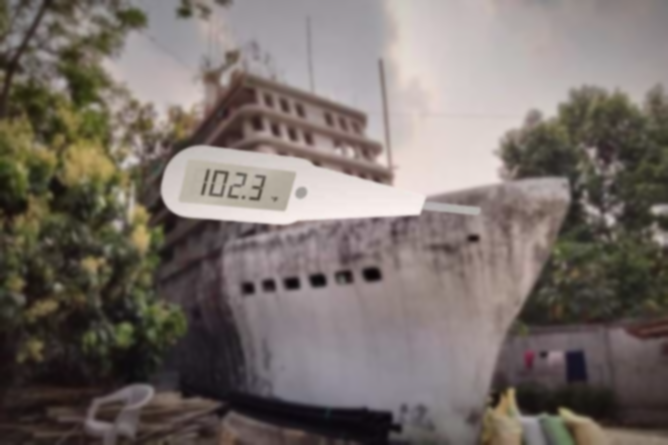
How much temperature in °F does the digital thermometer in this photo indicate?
102.3 °F
